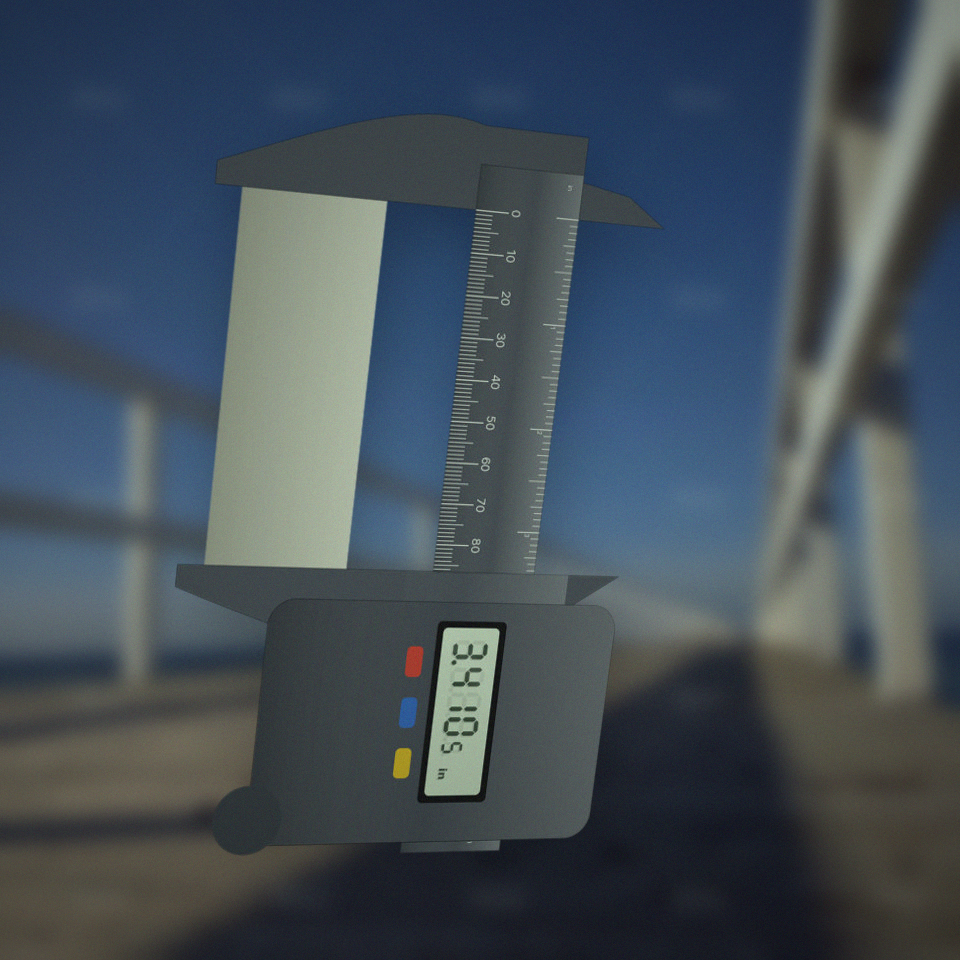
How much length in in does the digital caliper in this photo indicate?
3.4105 in
